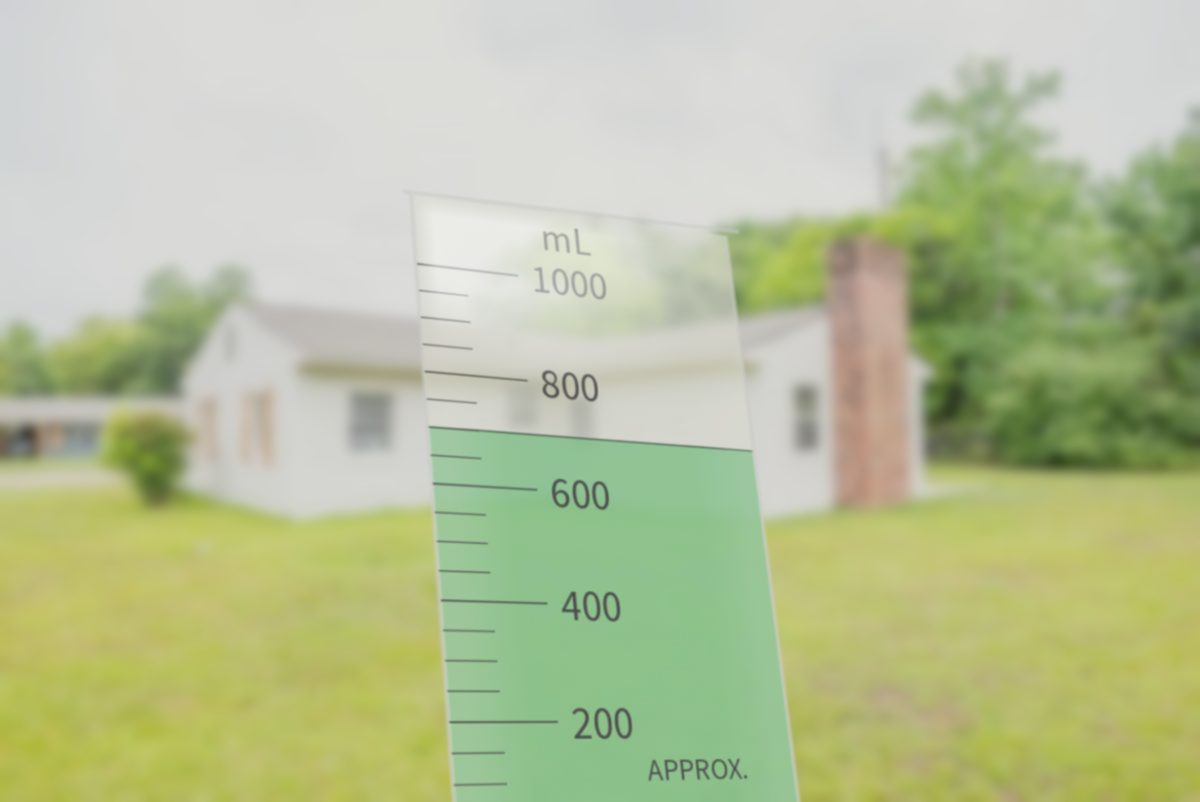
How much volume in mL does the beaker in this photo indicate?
700 mL
